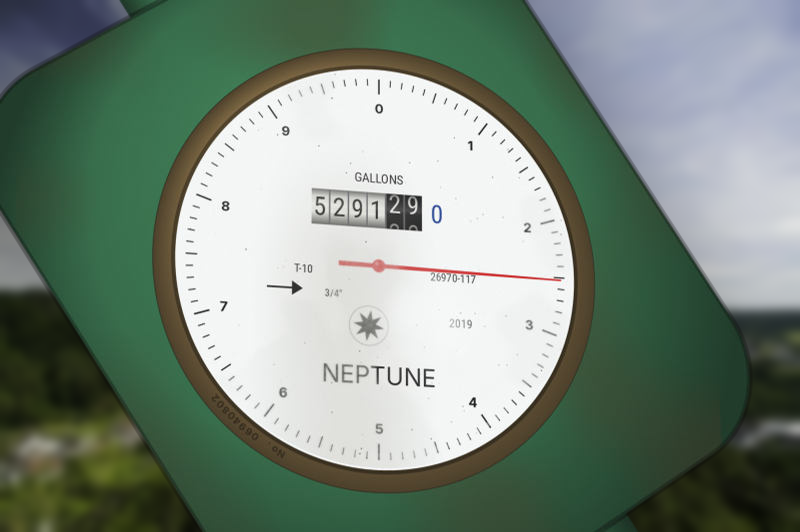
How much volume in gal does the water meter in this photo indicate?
5291292.5 gal
